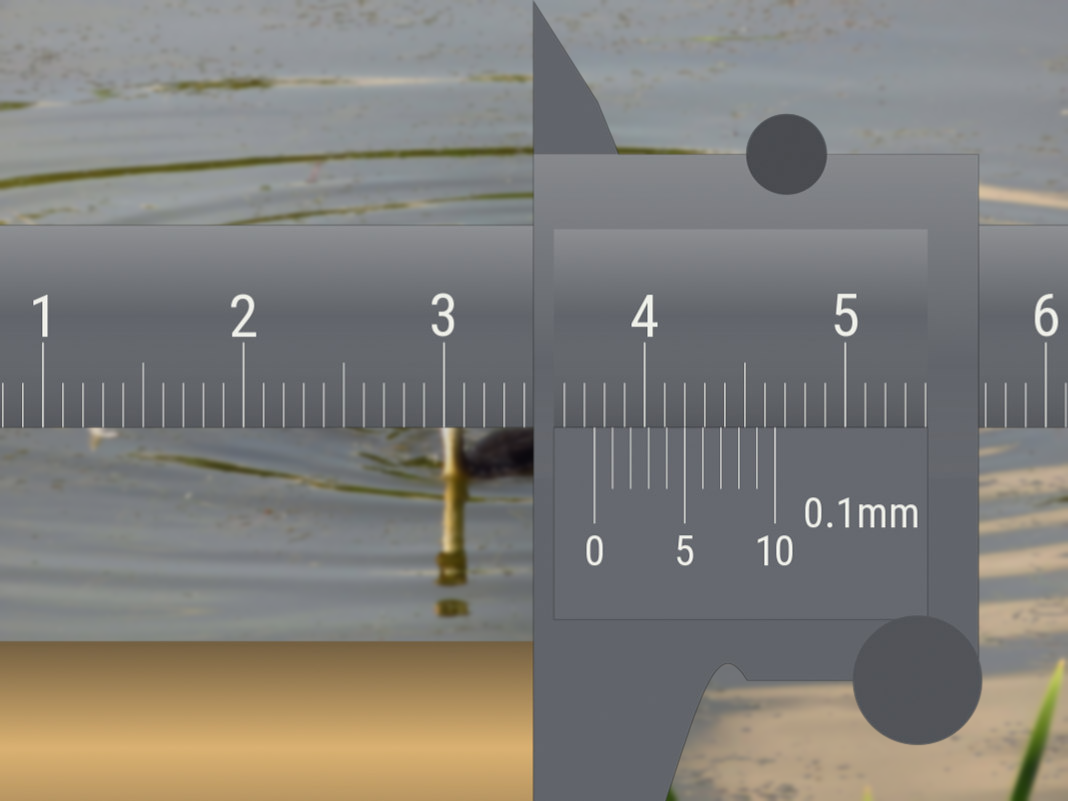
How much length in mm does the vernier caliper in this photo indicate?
37.5 mm
